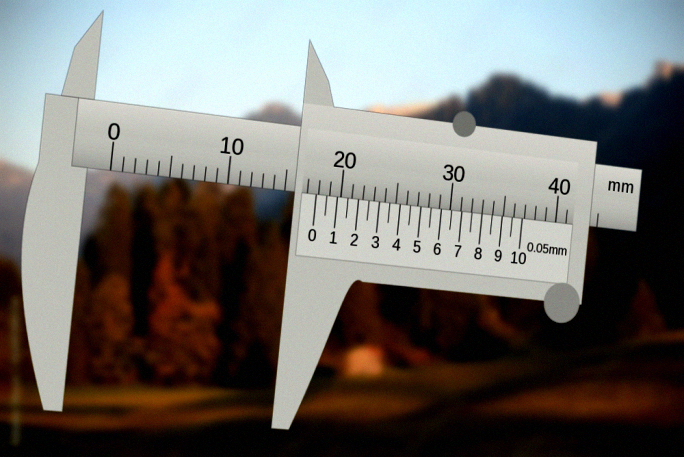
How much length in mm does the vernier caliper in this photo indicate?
17.8 mm
